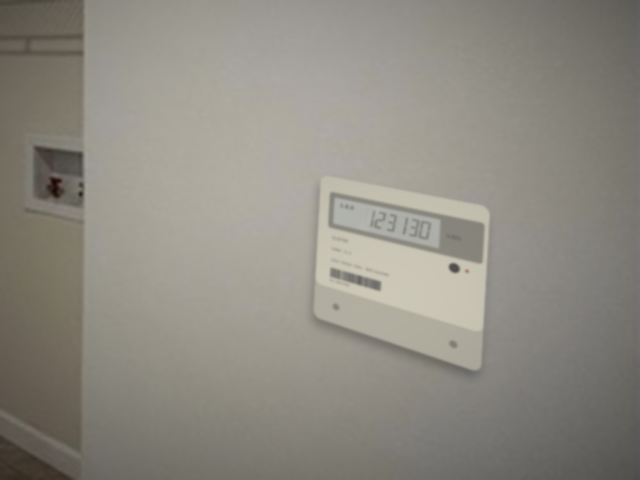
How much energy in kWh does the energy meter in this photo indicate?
123130 kWh
